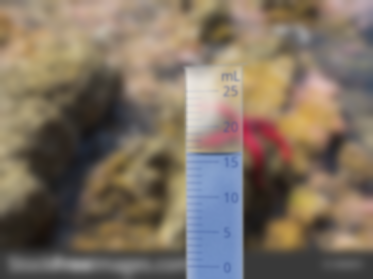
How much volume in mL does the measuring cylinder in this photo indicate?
16 mL
